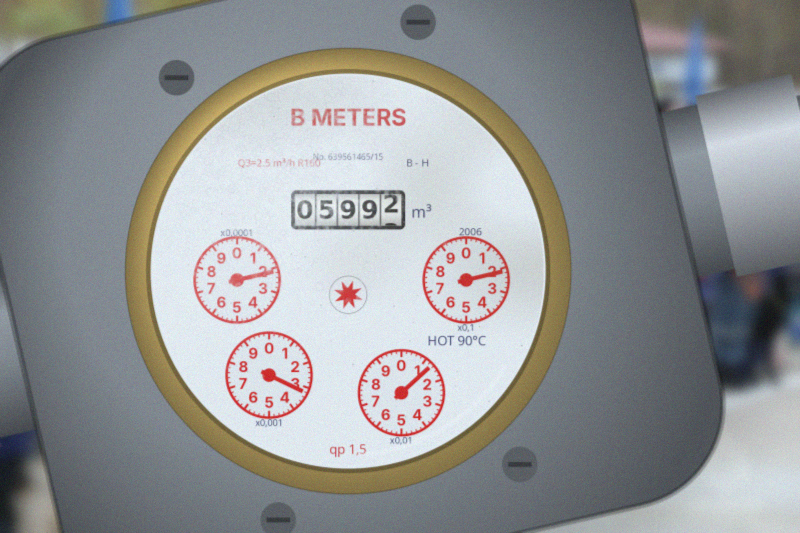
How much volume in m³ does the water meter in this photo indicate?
5992.2132 m³
